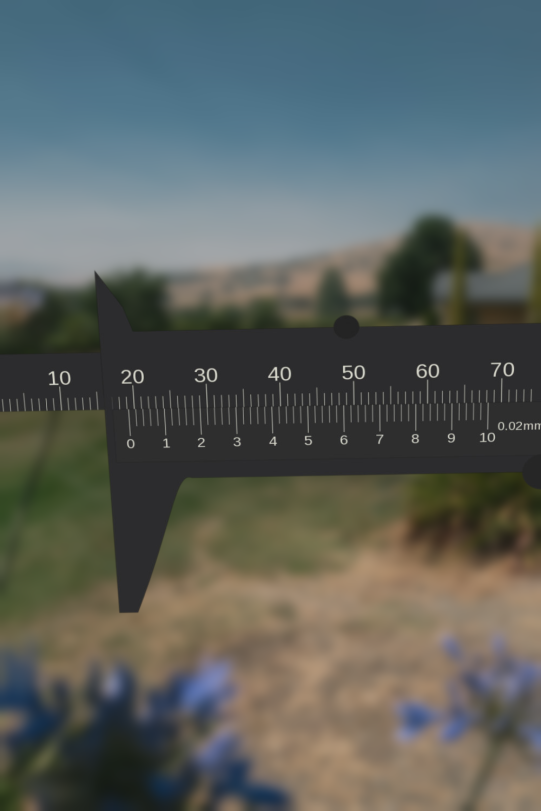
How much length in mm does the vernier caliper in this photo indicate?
19.2 mm
